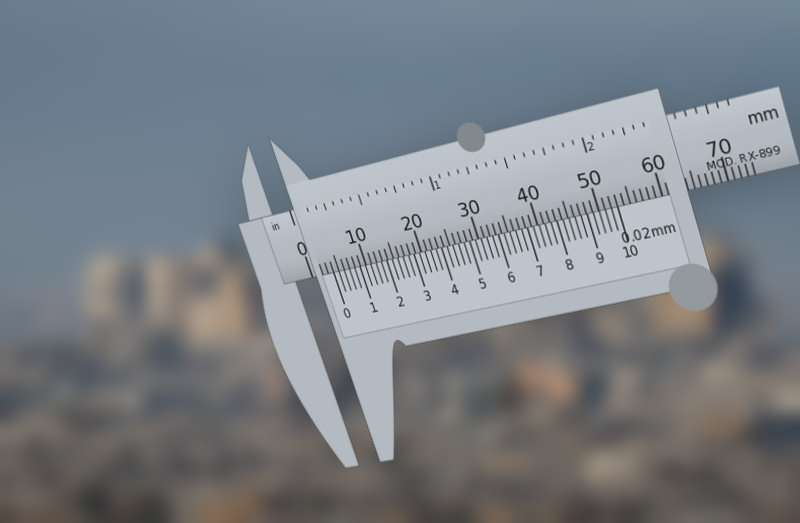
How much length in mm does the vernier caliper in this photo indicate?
4.0 mm
